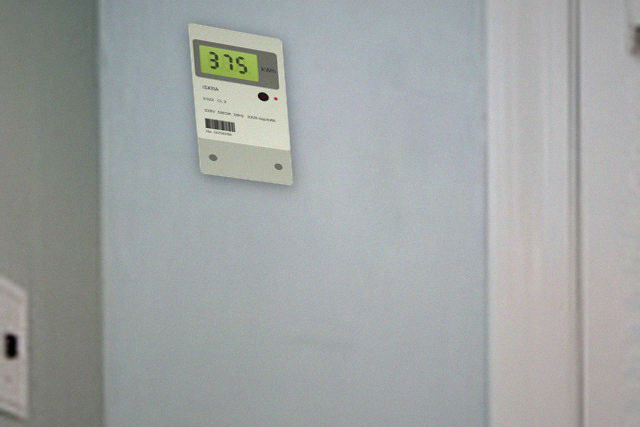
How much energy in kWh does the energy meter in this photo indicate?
375 kWh
